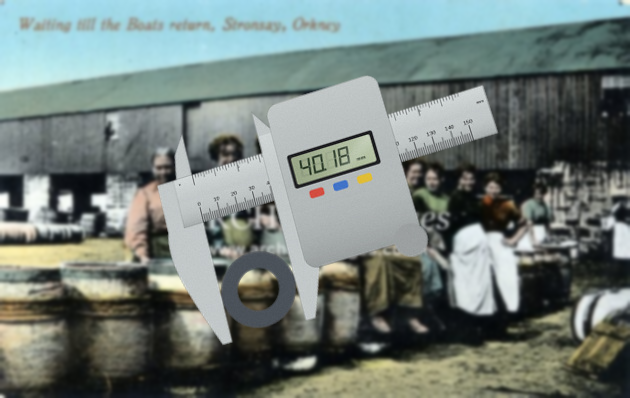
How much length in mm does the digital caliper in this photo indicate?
40.18 mm
